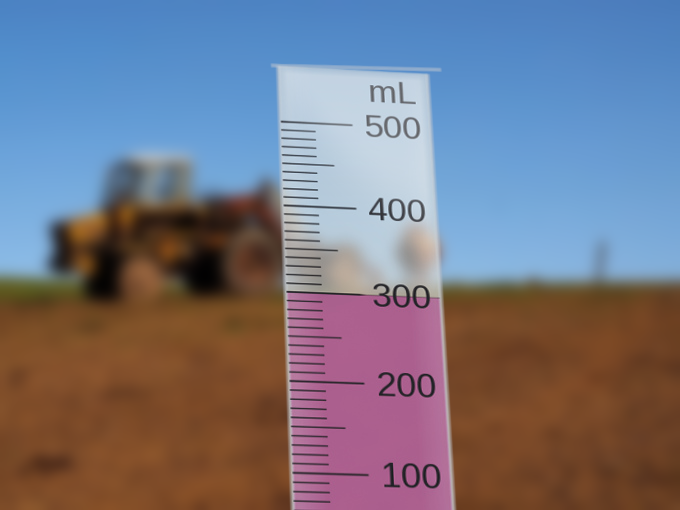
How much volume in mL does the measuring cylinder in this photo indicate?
300 mL
